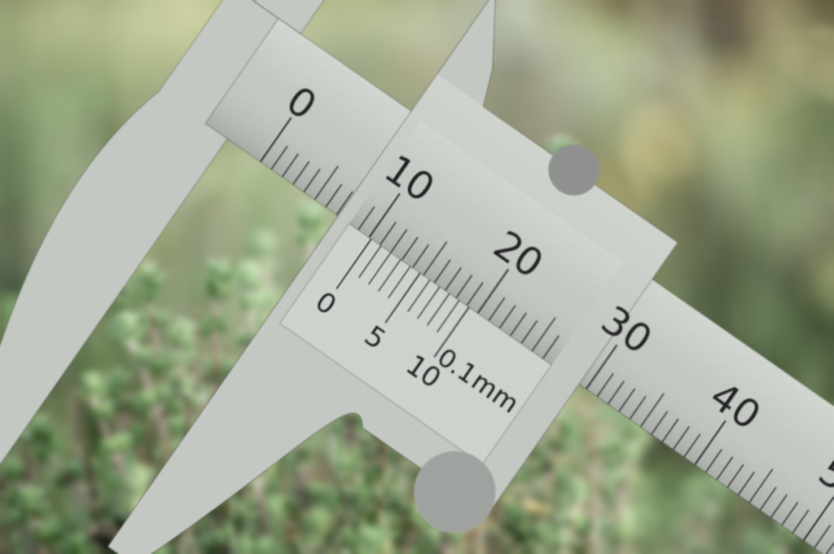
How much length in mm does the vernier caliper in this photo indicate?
10.2 mm
